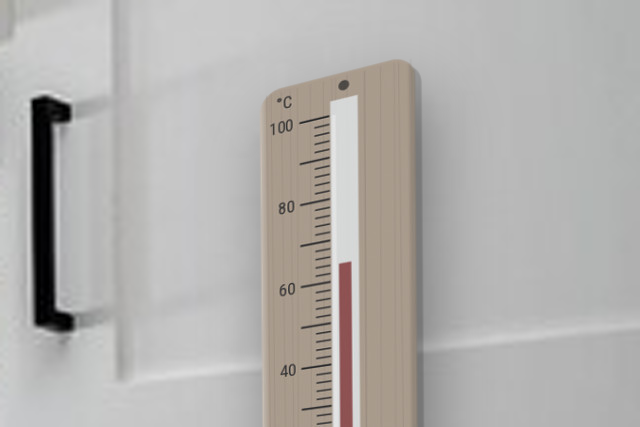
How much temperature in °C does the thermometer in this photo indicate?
64 °C
